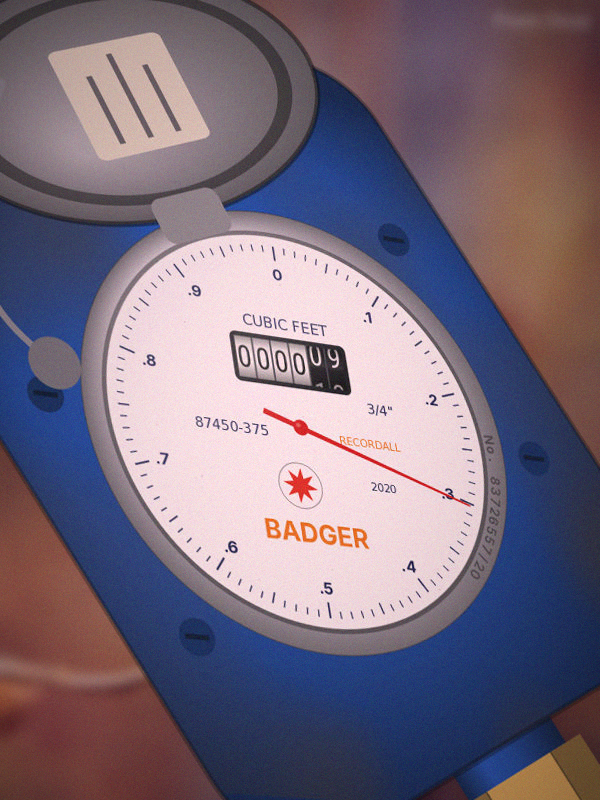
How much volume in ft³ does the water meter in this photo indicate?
9.30 ft³
